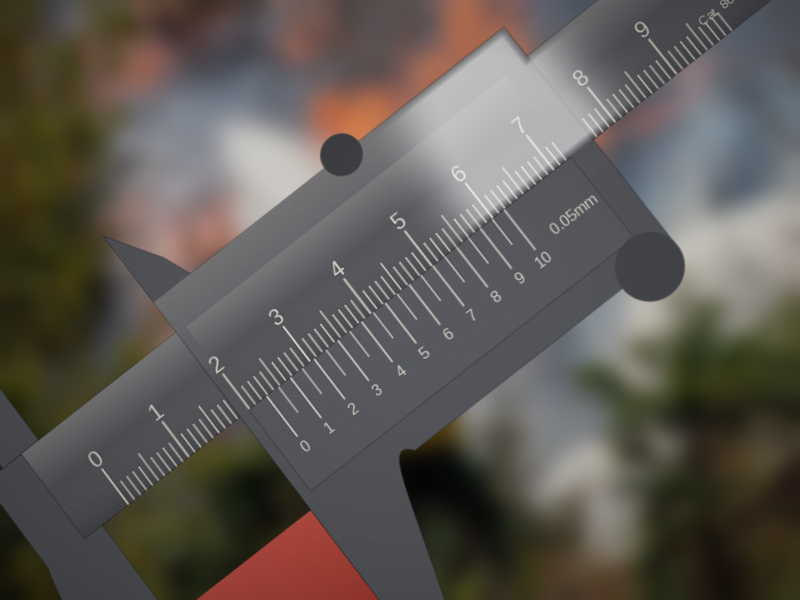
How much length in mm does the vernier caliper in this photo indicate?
22.8 mm
